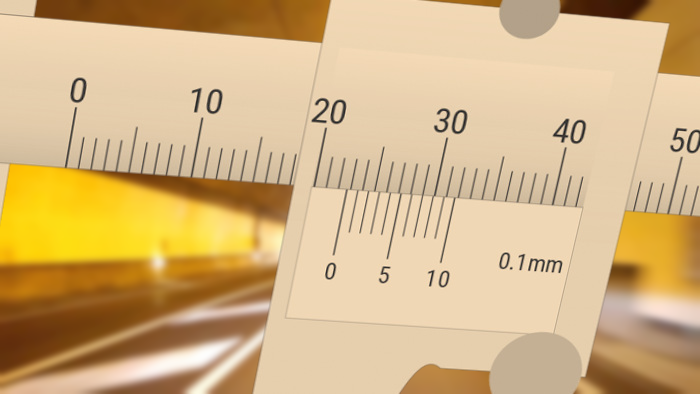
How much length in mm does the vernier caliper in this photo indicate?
22.7 mm
